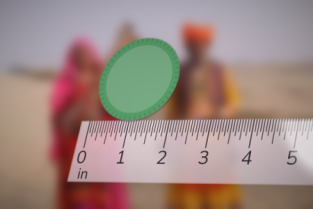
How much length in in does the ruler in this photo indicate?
2 in
